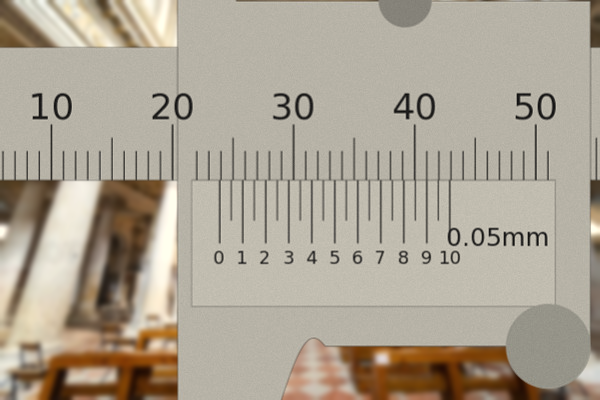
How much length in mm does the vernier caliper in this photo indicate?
23.9 mm
